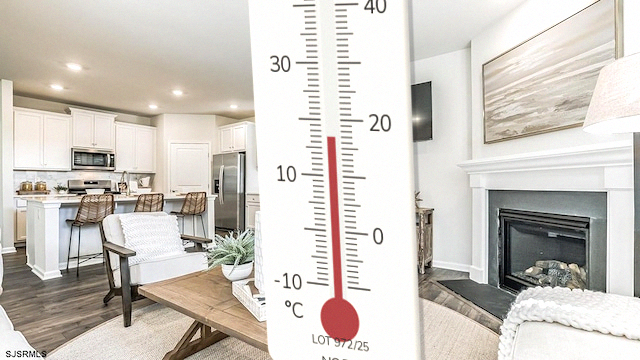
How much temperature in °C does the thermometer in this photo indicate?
17 °C
